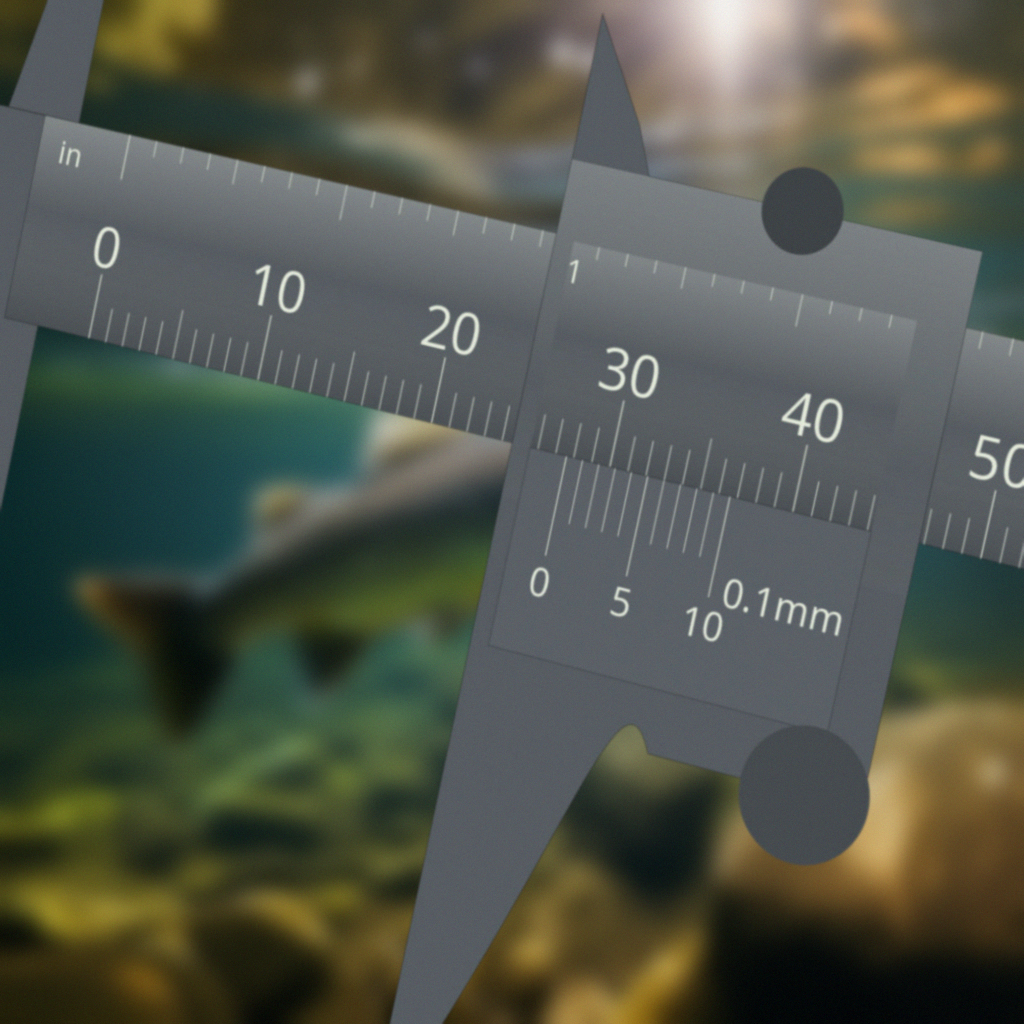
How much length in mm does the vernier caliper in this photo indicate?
27.6 mm
